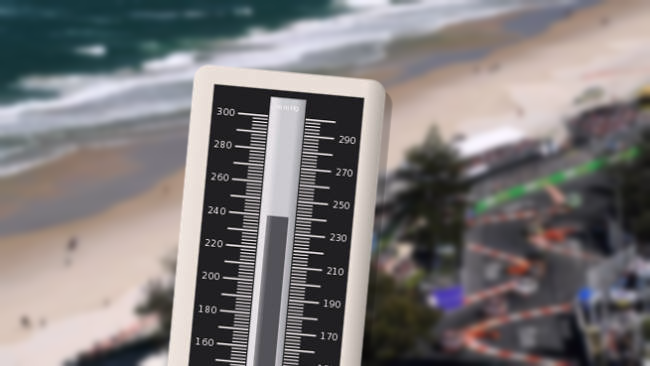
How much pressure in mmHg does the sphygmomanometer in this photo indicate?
240 mmHg
